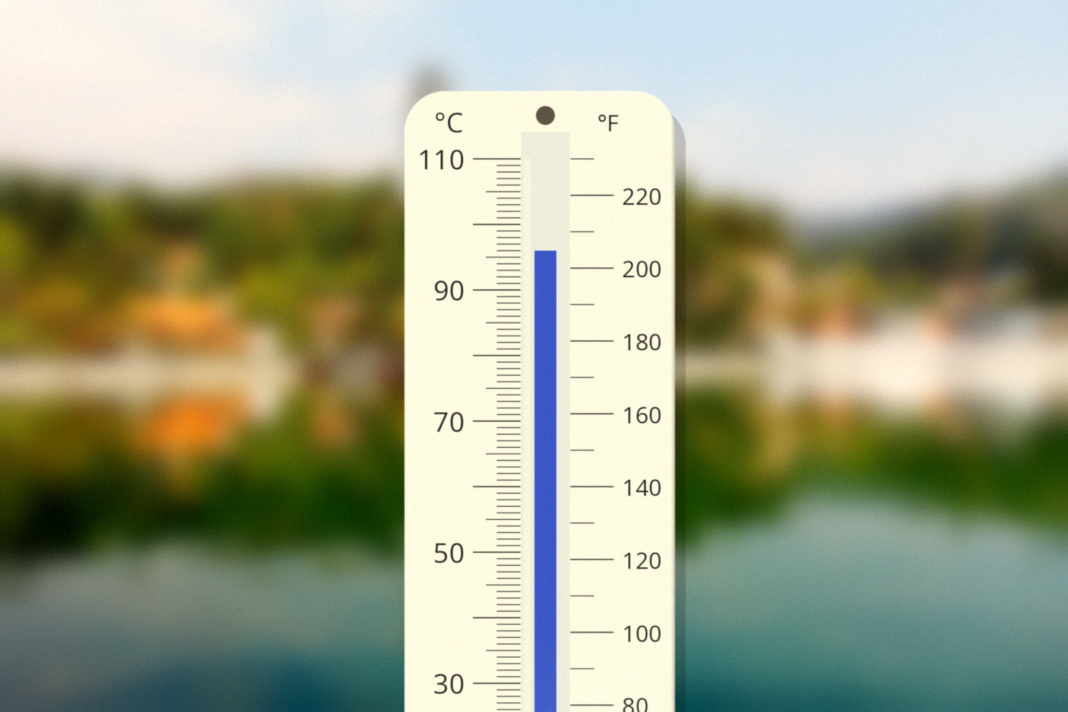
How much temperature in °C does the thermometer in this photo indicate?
96 °C
